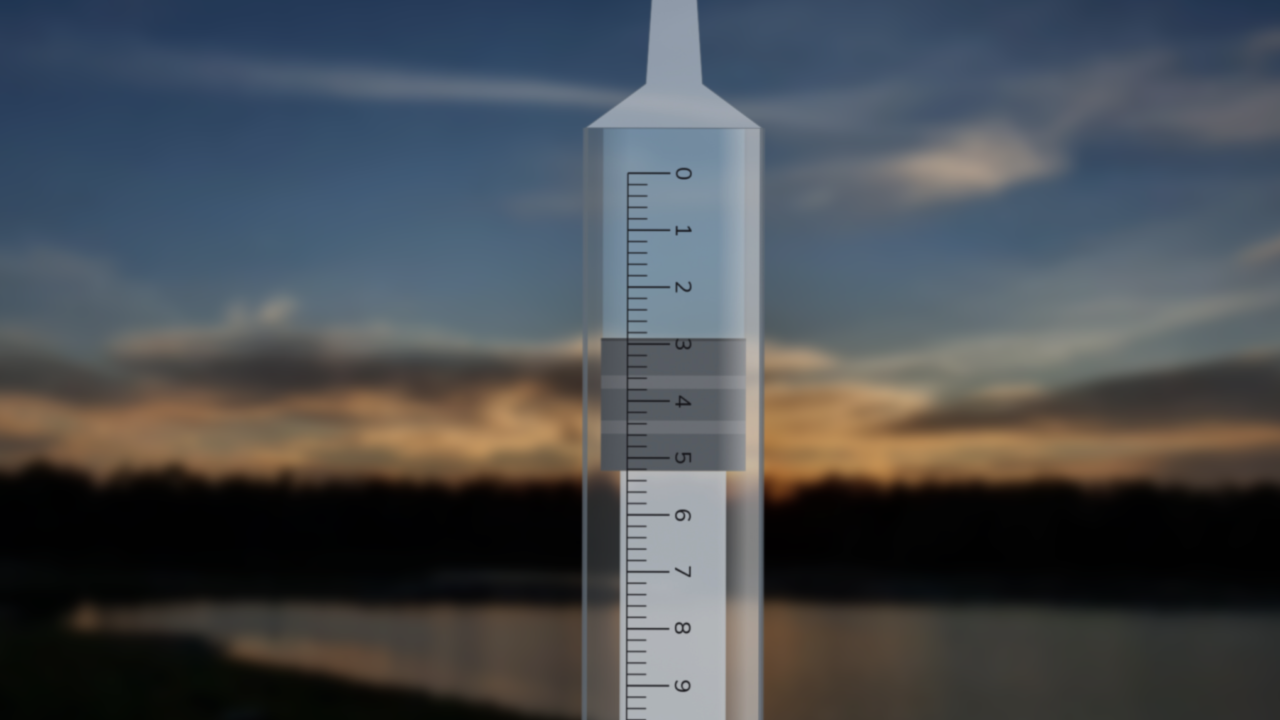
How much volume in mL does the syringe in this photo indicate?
2.9 mL
